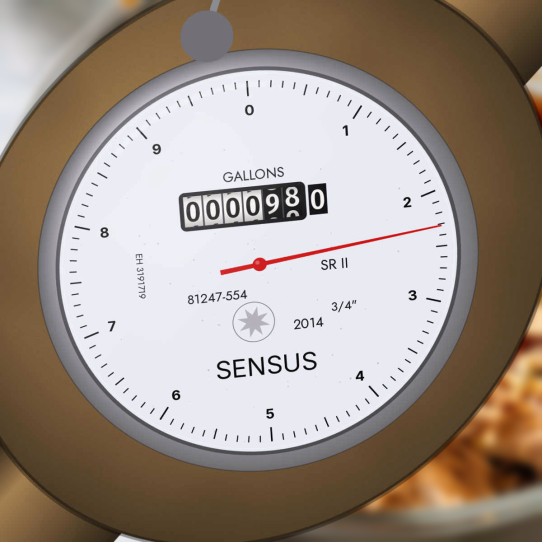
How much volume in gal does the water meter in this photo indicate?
982.3 gal
